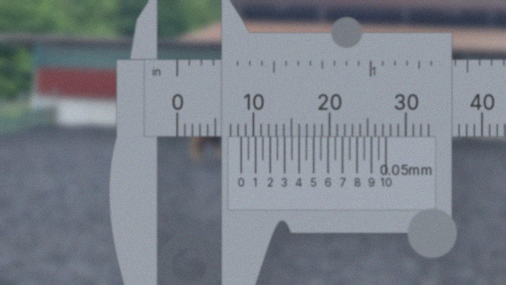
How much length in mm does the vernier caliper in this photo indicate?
8.4 mm
